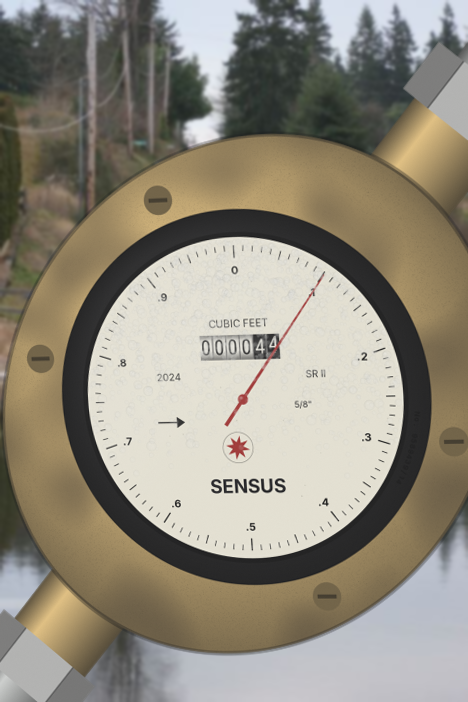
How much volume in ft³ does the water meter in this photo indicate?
44.10 ft³
